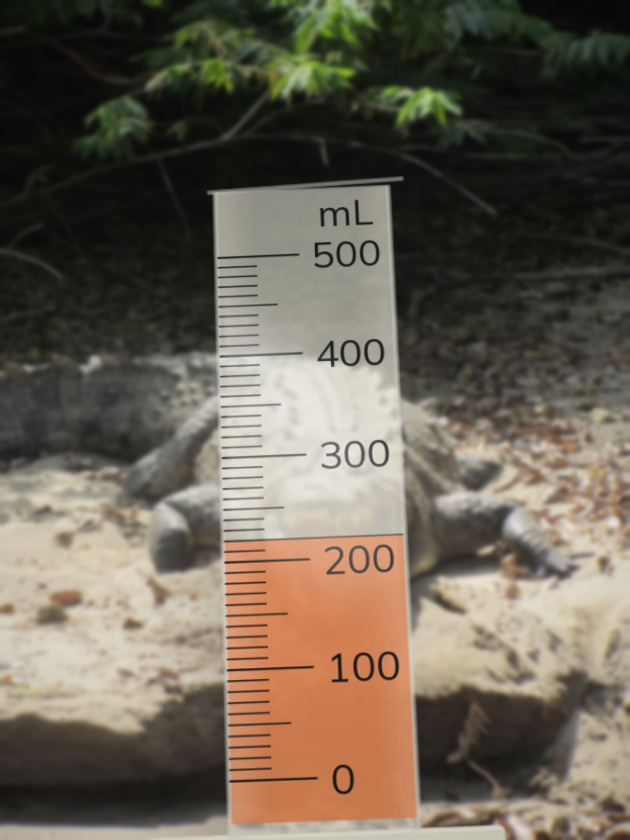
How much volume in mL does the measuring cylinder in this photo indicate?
220 mL
